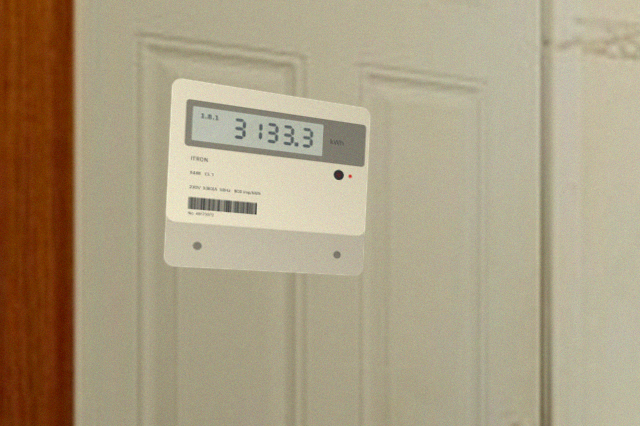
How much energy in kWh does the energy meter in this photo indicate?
3133.3 kWh
